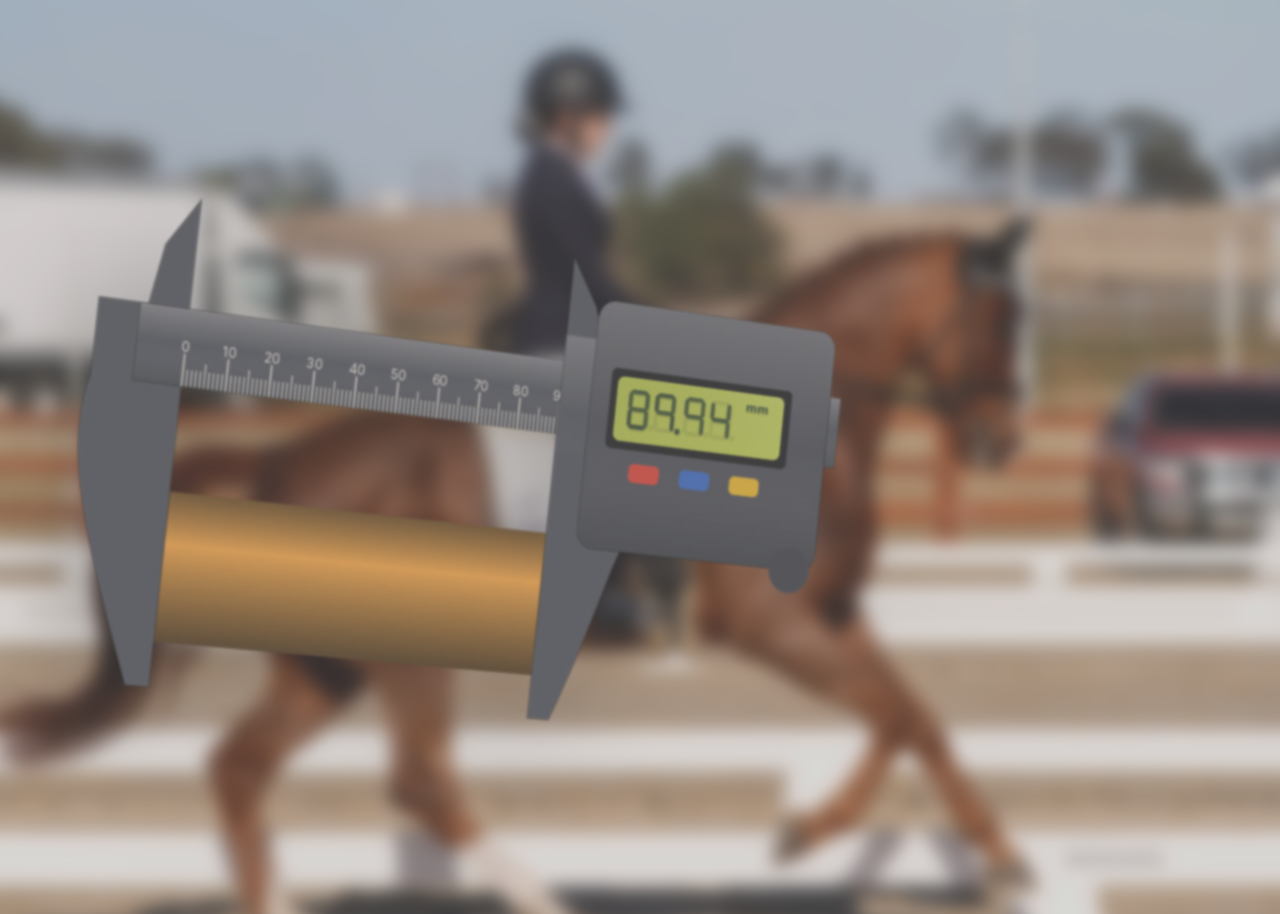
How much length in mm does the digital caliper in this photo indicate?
89.94 mm
